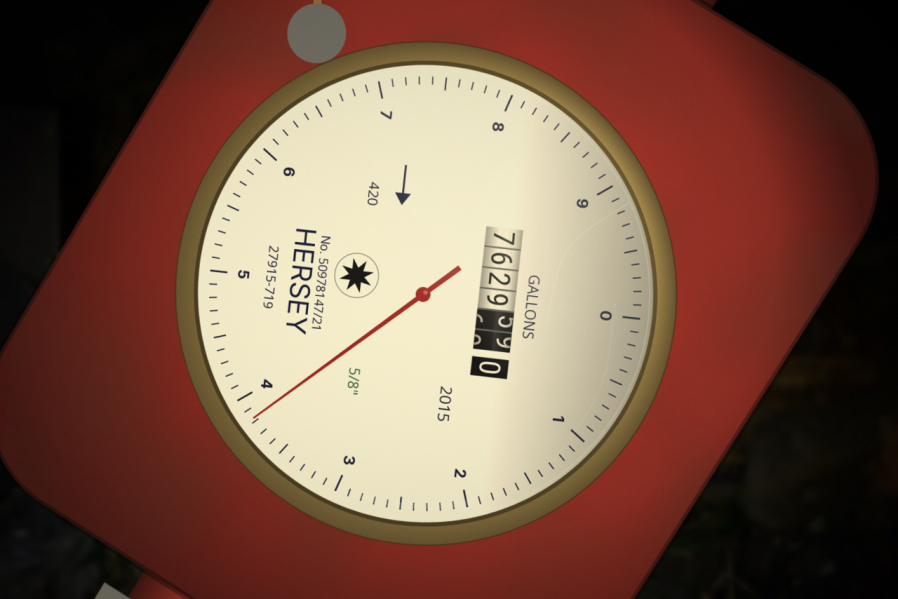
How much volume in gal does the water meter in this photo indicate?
7629593.8 gal
